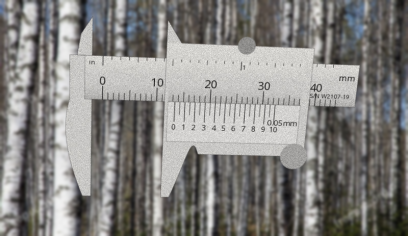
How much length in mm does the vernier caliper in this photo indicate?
13.4 mm
